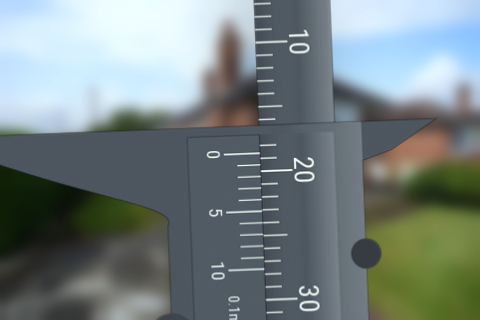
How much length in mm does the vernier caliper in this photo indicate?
18.6 mm
